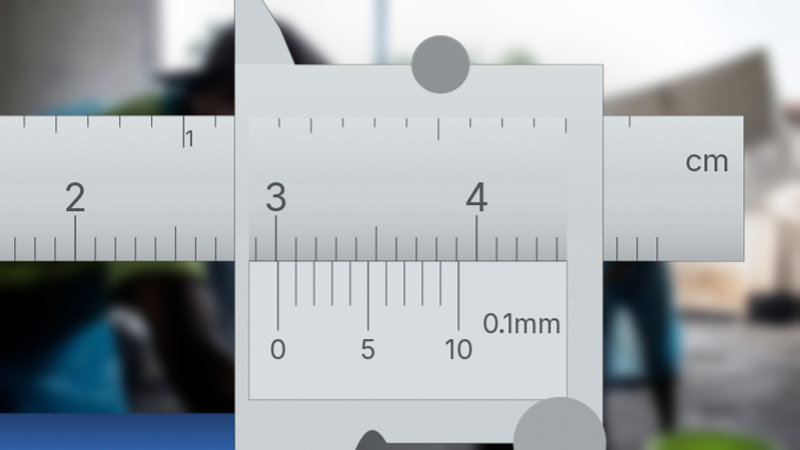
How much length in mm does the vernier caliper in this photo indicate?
30.1 mm
